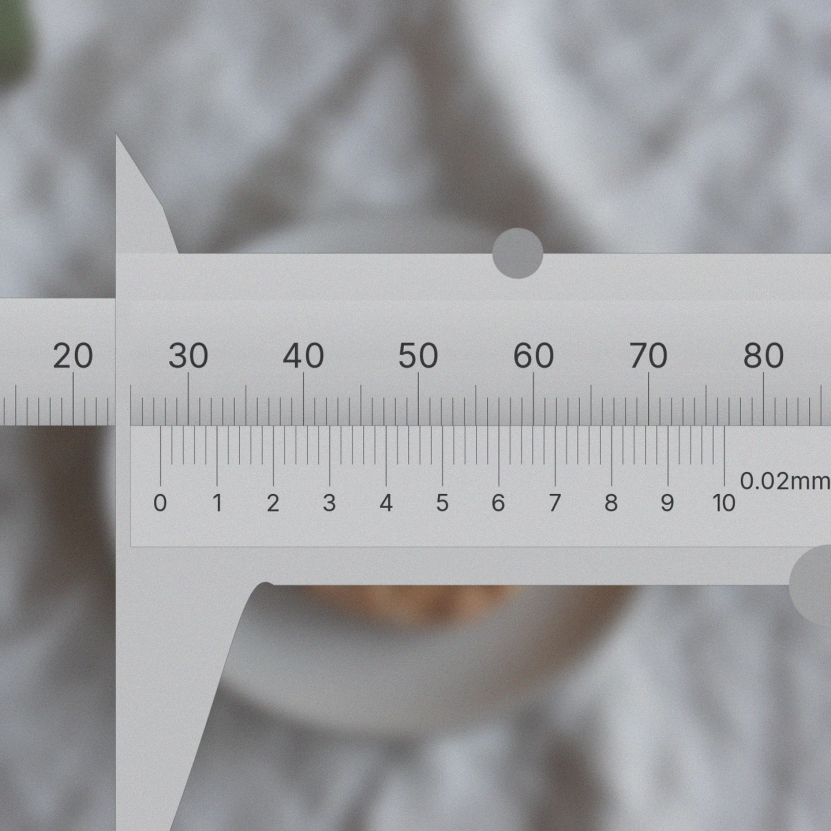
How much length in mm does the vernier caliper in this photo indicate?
27.6 mm
